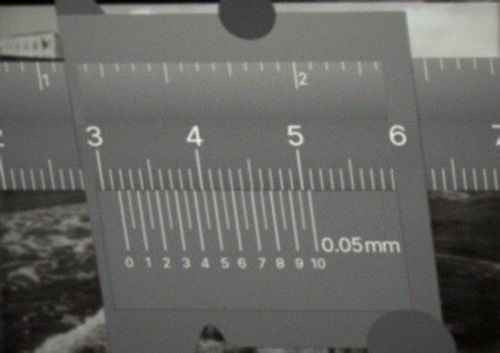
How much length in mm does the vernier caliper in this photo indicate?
31.6 mm
